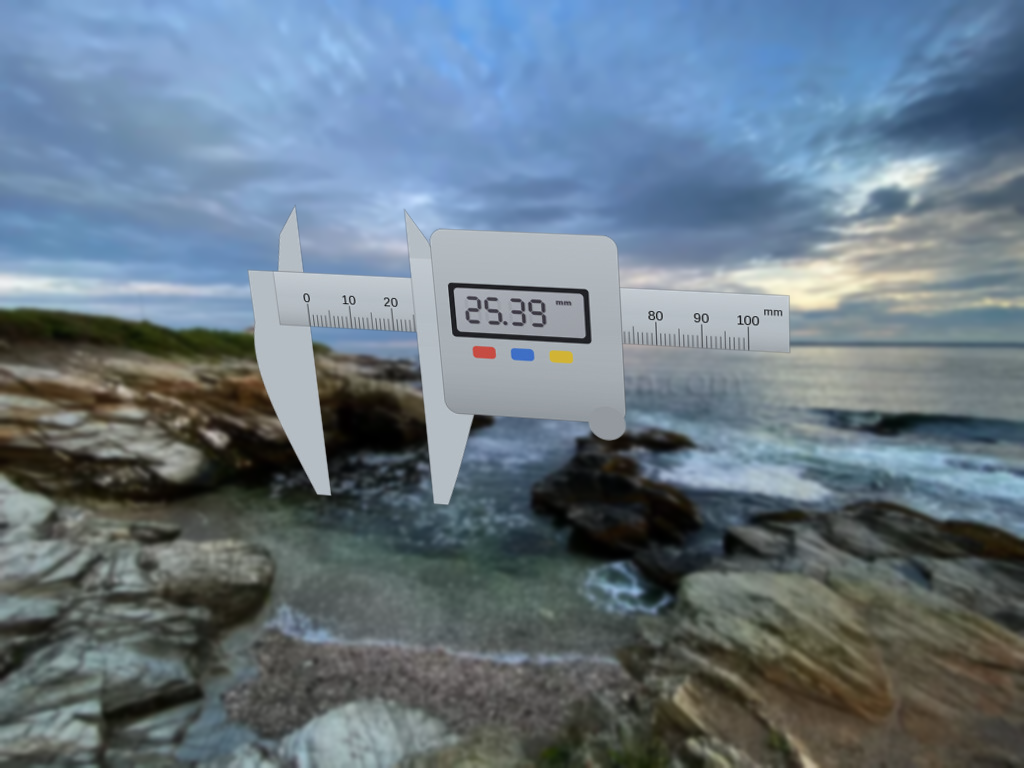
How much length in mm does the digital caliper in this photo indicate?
25.39 mm
